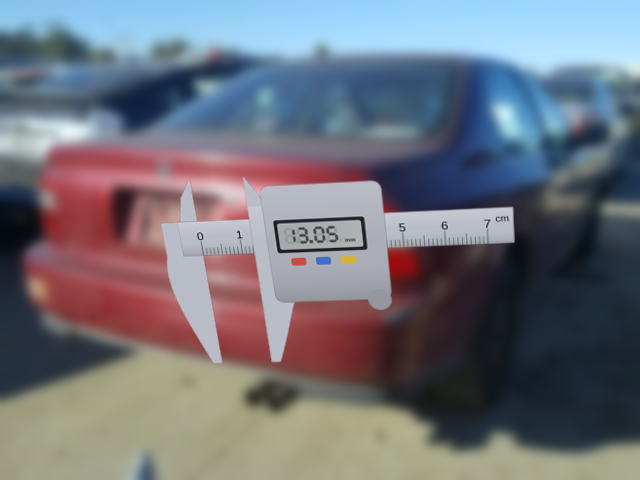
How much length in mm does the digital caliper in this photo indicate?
13.05 mm
